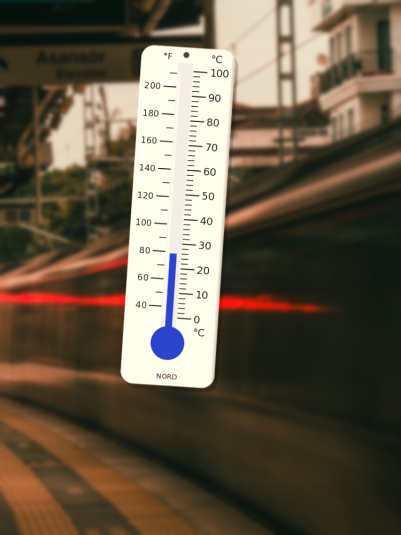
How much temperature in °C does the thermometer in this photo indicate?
26 °C
